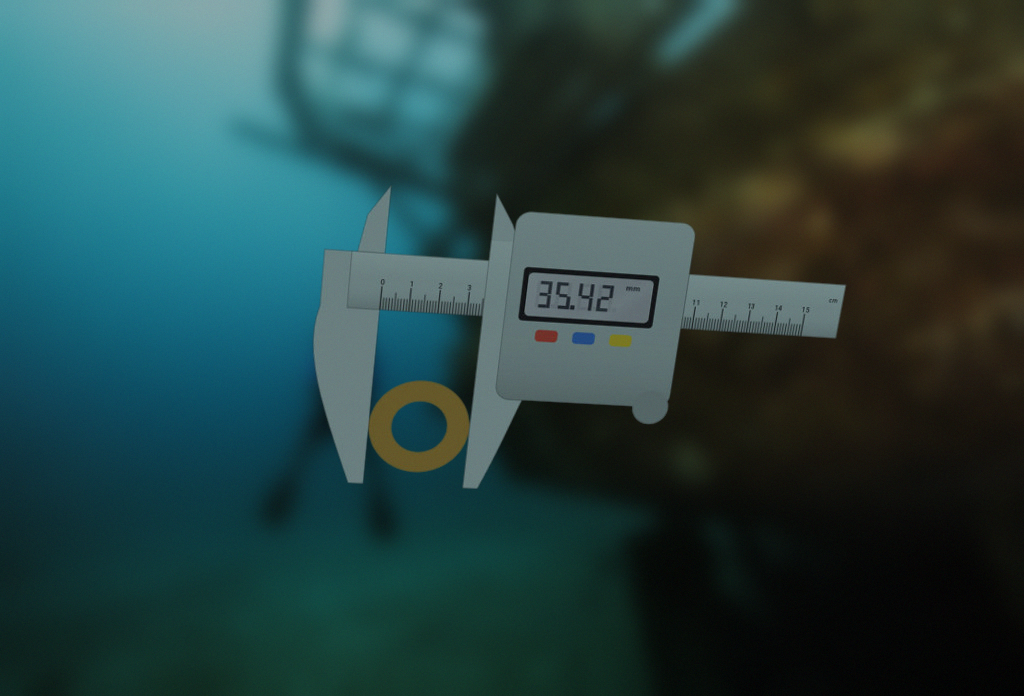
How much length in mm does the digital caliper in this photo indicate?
35.42 mm
